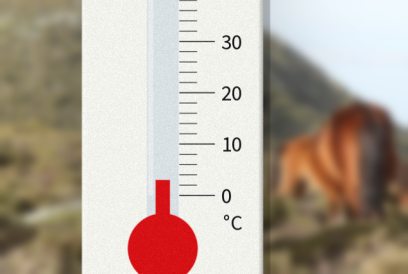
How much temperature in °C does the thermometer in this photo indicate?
3 °C
